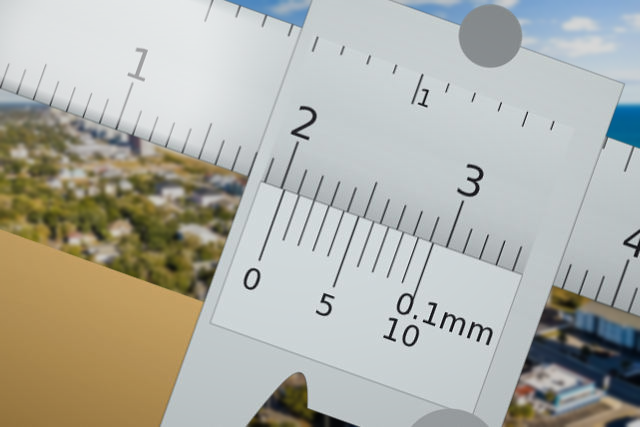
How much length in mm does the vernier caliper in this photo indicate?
20.2 mm
